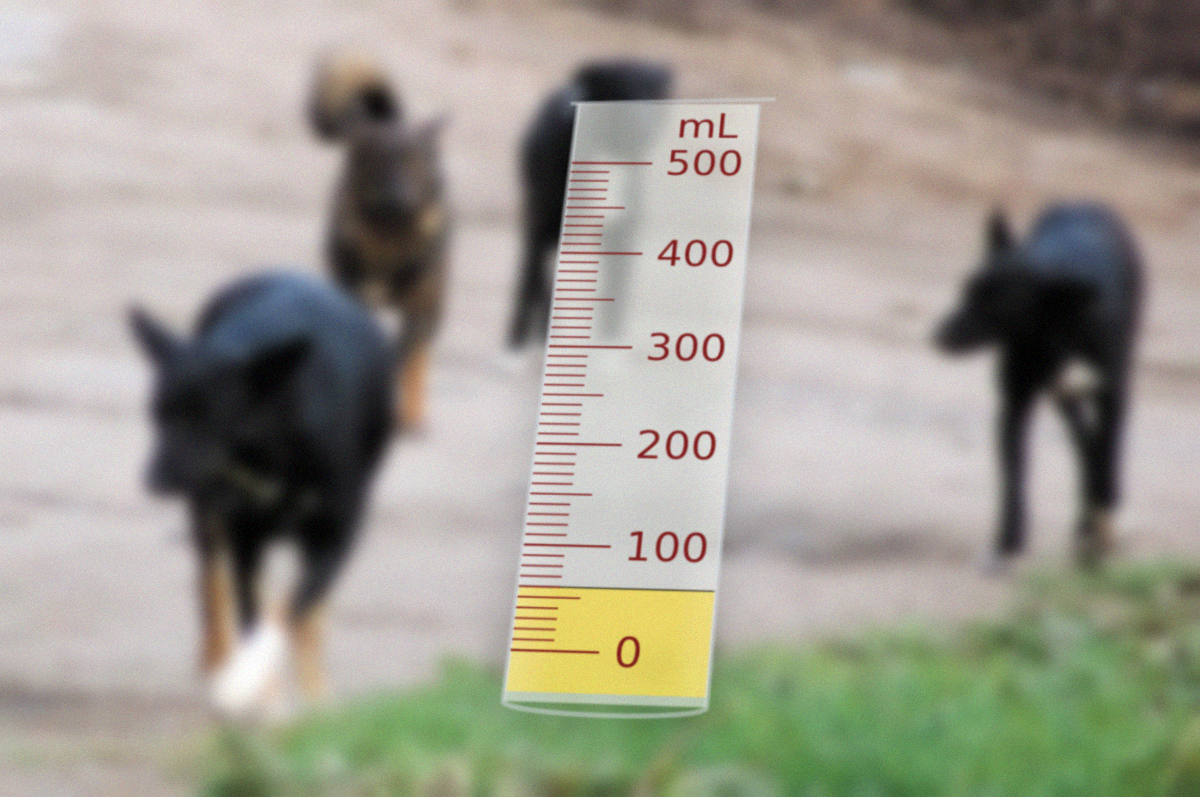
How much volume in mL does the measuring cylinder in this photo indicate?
60 mL
